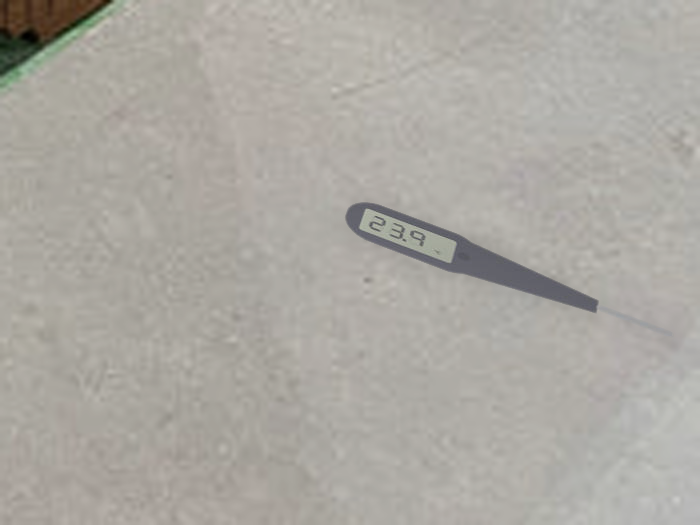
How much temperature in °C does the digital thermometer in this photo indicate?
23.9 °C
